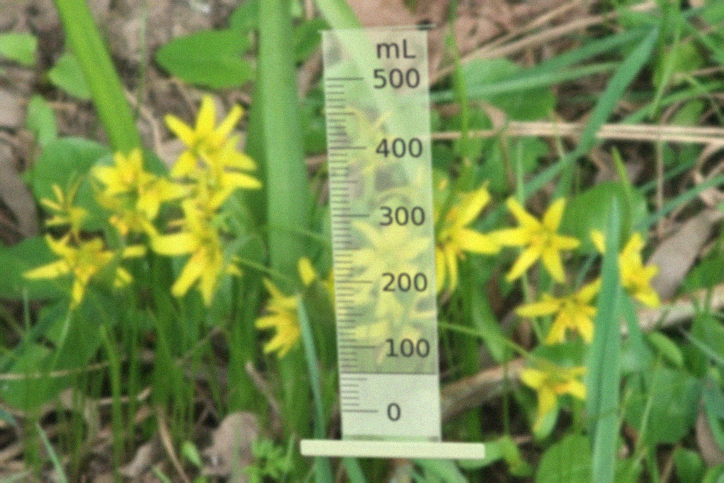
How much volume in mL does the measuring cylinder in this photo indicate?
60 mL
